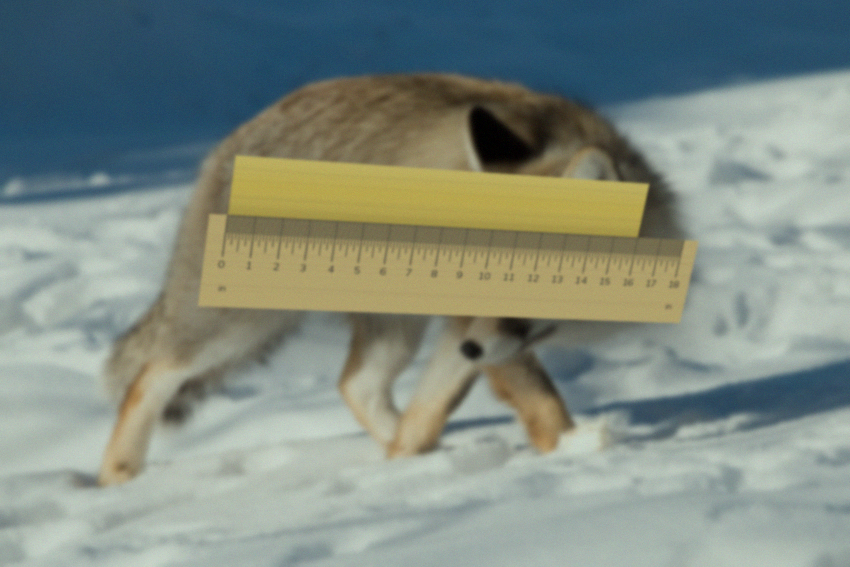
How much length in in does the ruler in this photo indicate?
16 in
